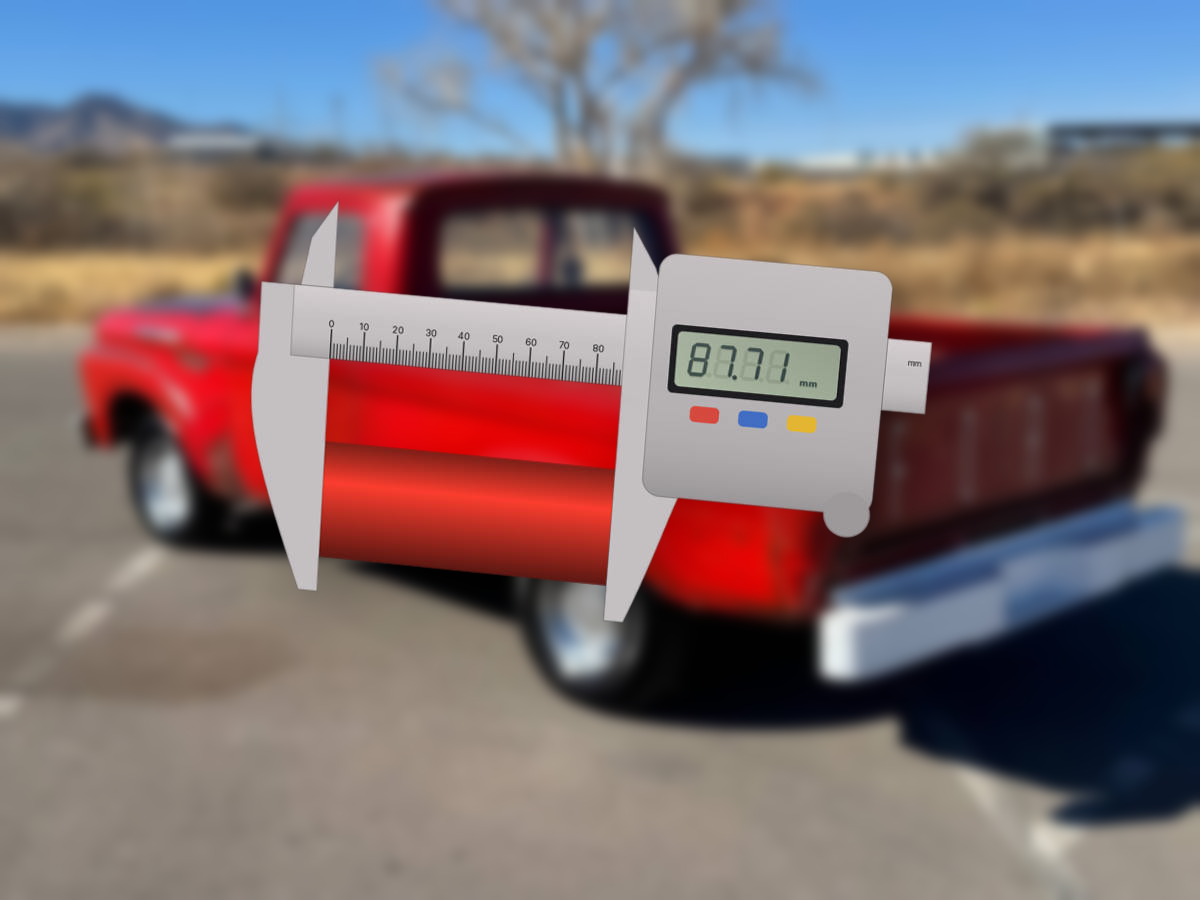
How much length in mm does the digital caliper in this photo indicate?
87.71 mm
